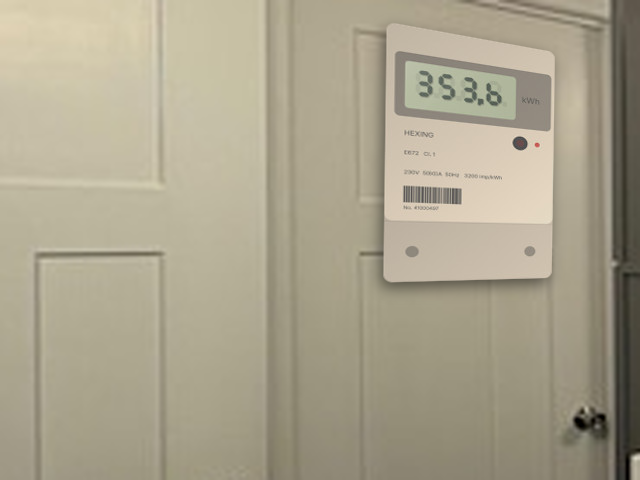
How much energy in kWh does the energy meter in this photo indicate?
353.6 kWh
